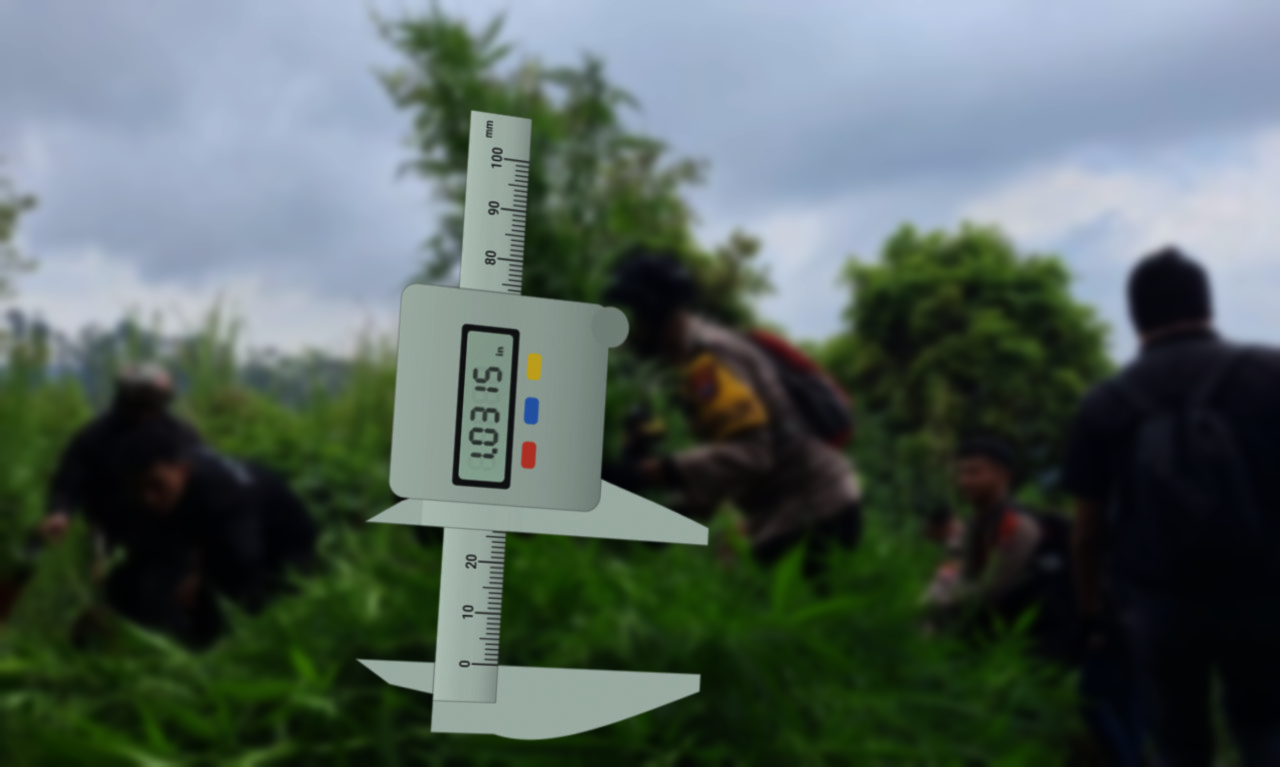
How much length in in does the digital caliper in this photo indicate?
1.0315 in
